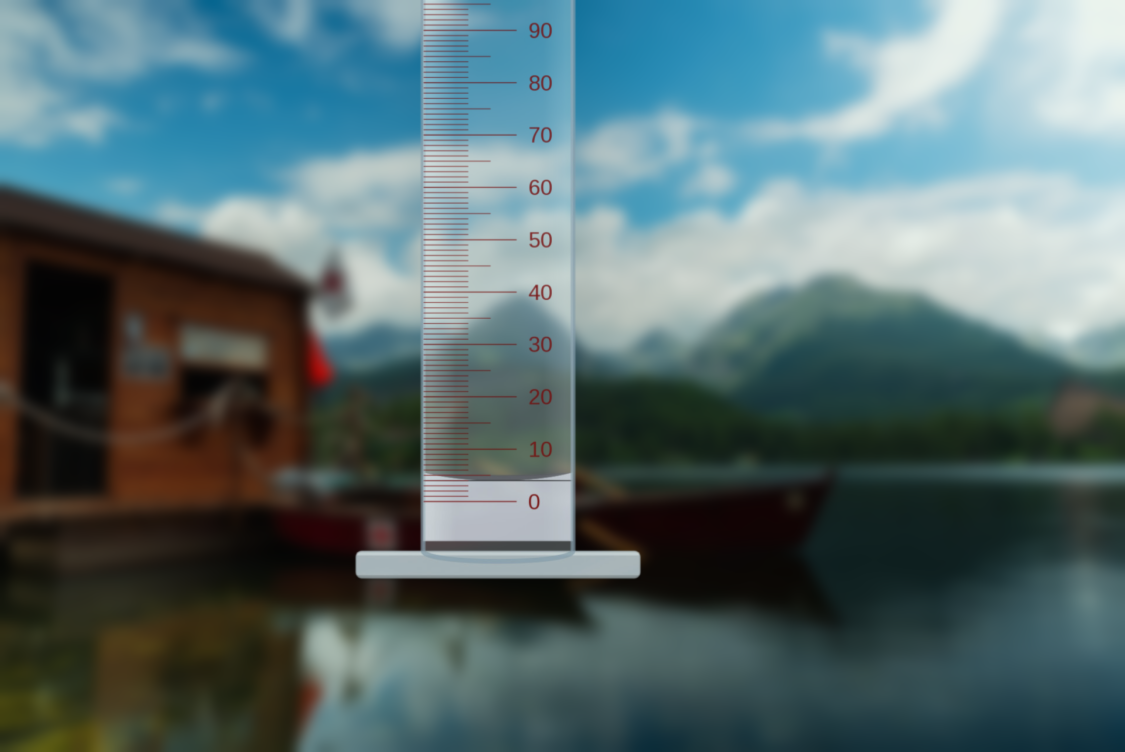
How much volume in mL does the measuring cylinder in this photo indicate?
4 mL
